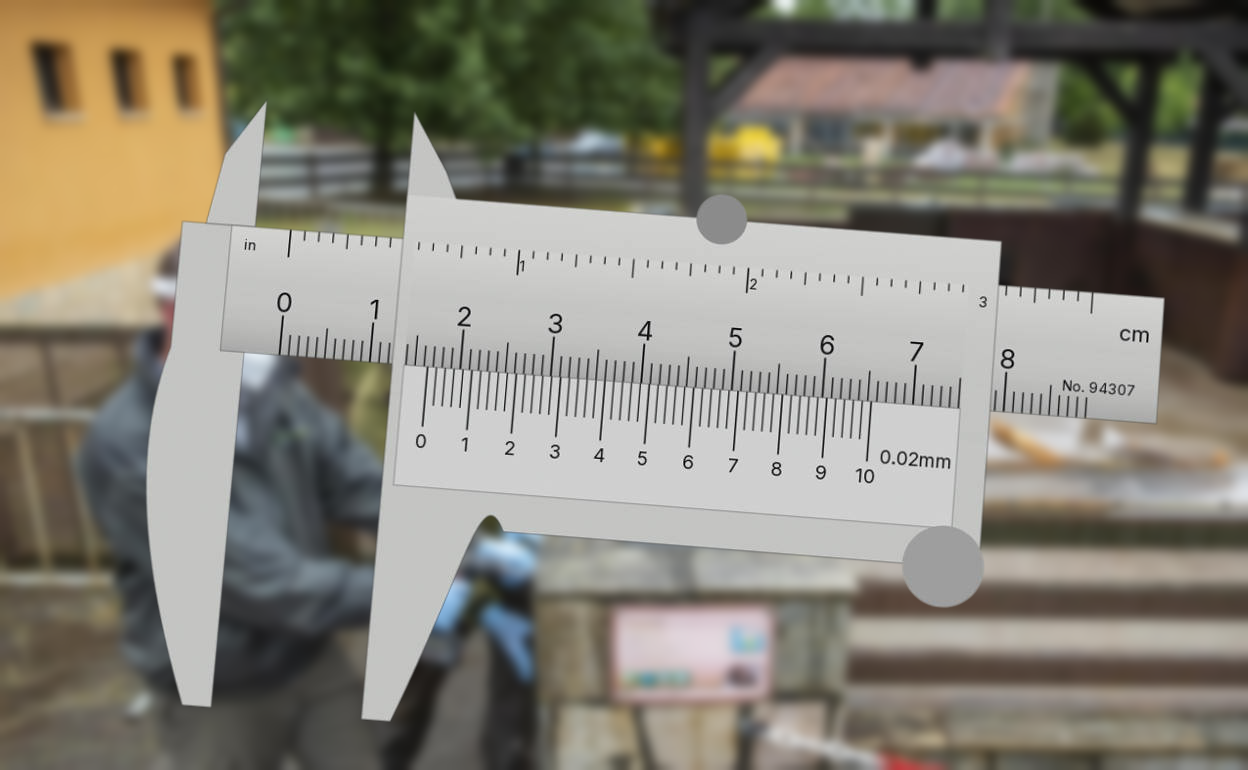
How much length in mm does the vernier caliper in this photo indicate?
16.4 mm
